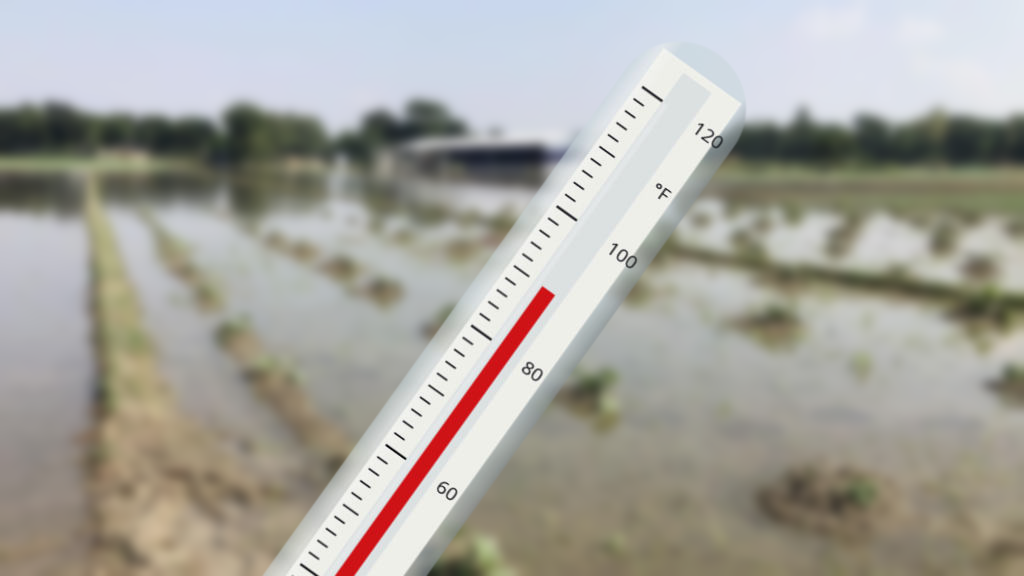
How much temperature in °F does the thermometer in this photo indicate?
90 °F
